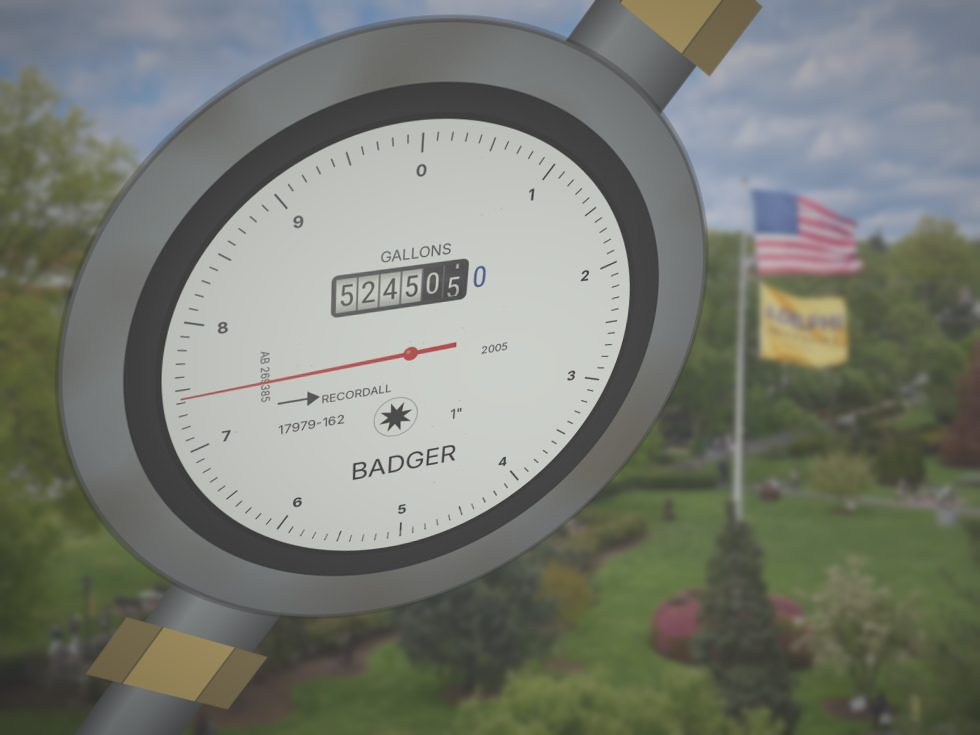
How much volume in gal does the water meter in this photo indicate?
5245047.4 gal
